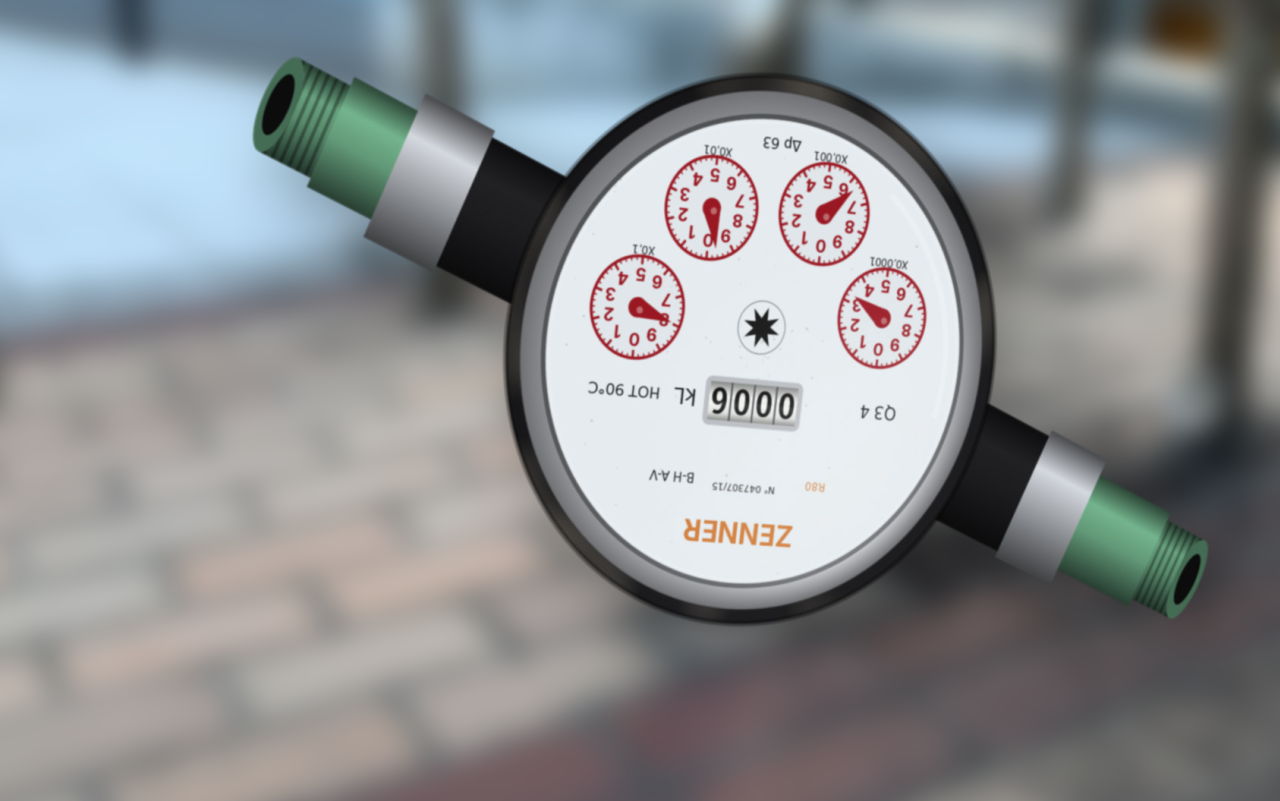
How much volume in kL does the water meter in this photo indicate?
6.7963 kL
